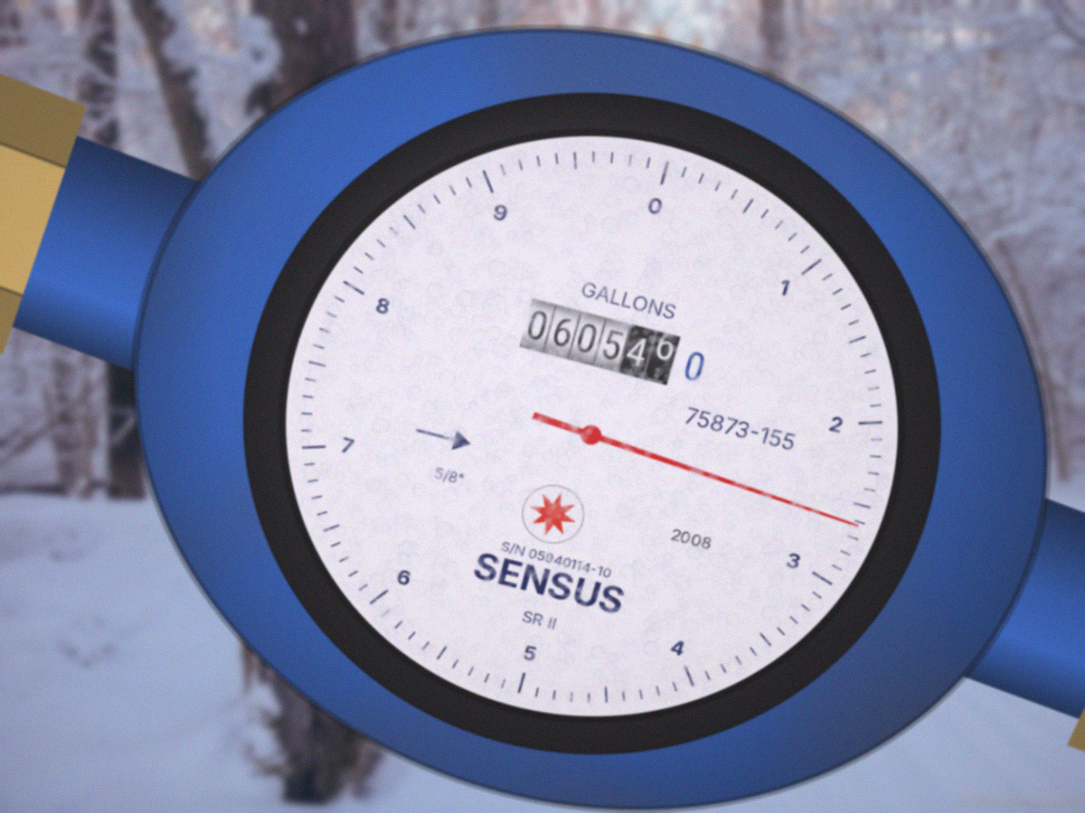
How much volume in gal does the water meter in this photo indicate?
605462.6 gal
